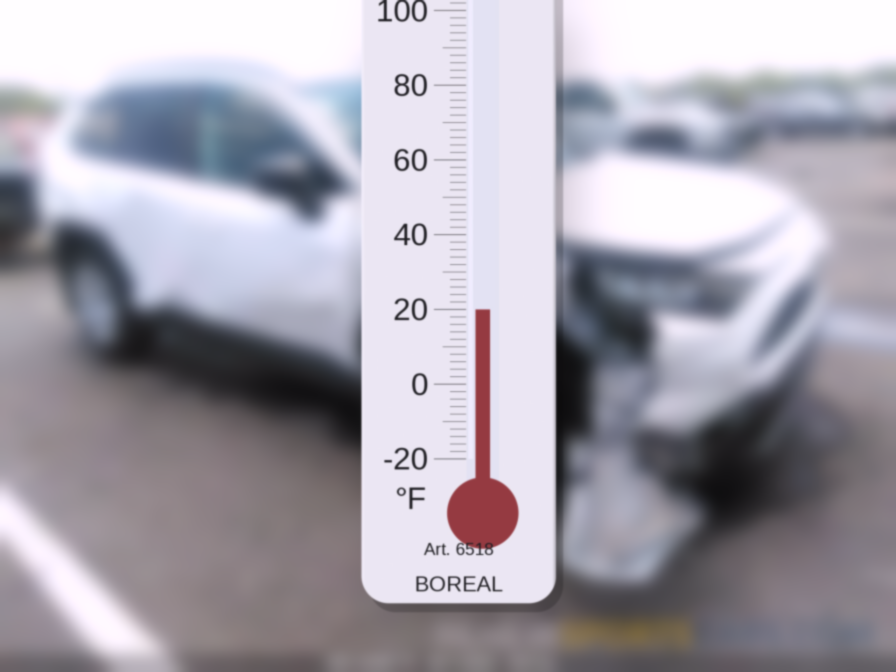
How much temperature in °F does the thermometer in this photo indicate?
20 °F
